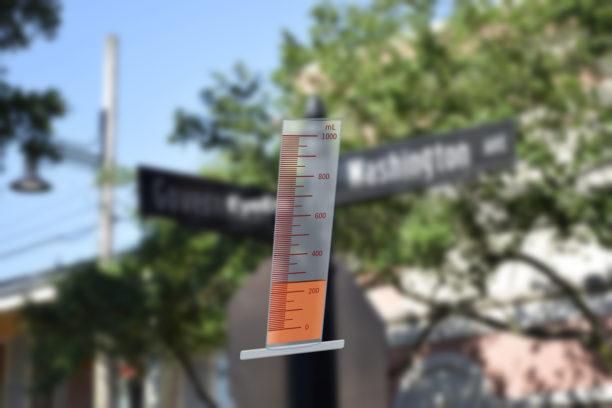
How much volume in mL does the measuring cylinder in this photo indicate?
250 mL
